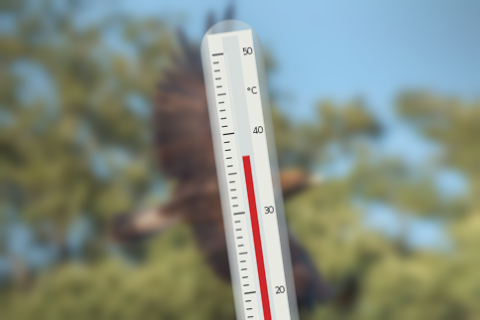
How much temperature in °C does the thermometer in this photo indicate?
37 °C
